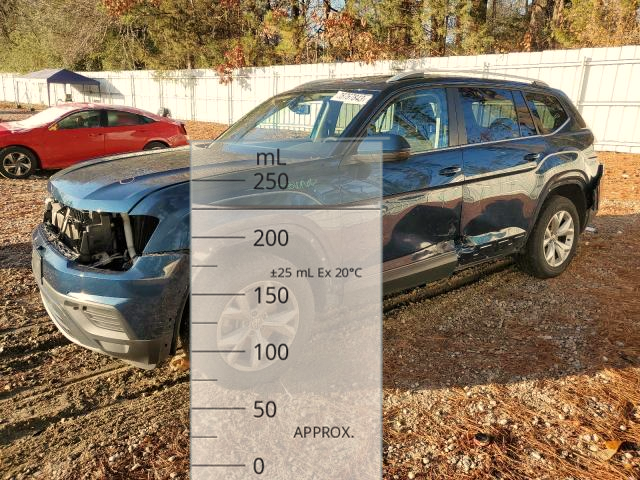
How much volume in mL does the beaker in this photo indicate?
225 mL
